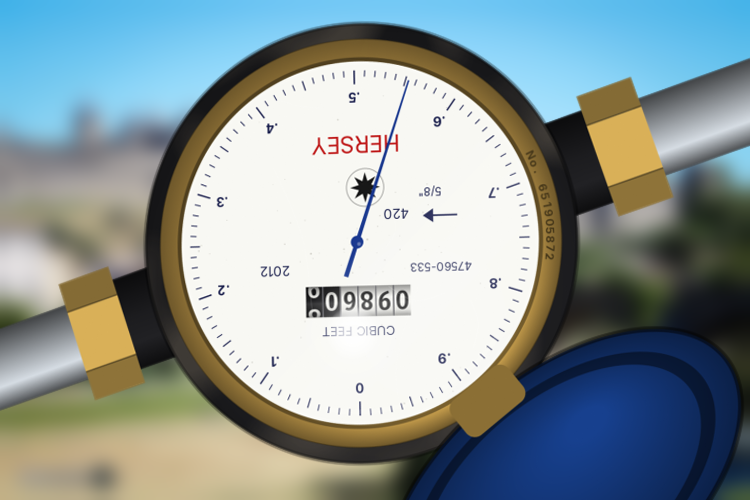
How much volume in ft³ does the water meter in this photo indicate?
98608.55 ft³
